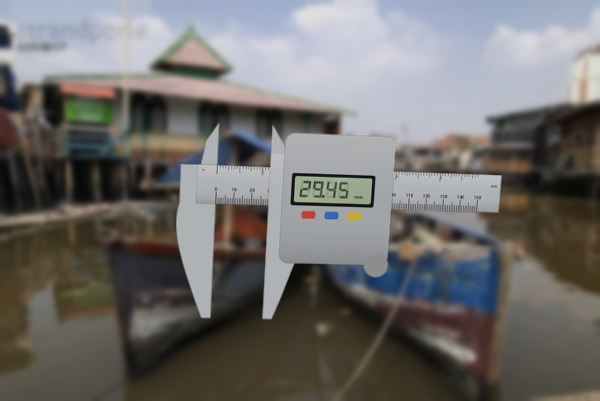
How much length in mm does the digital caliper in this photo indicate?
29.45 mm
